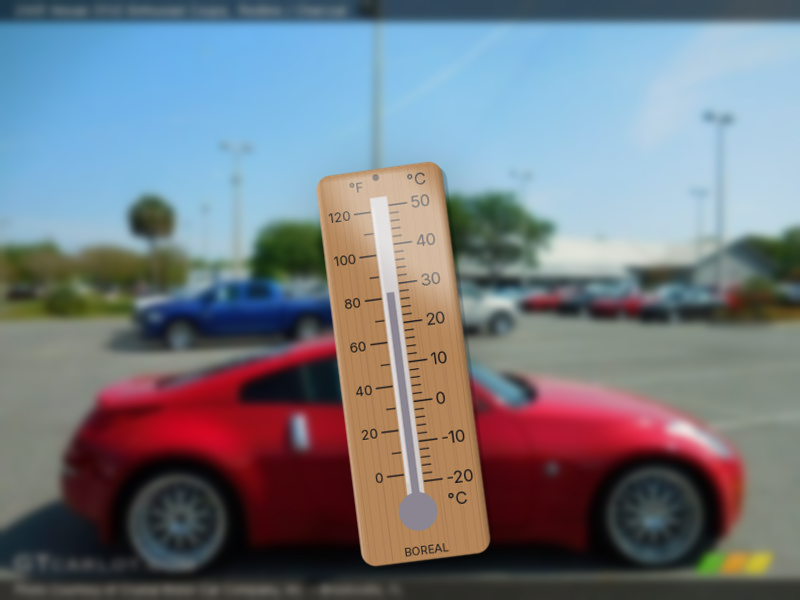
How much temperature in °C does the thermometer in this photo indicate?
28 °C
